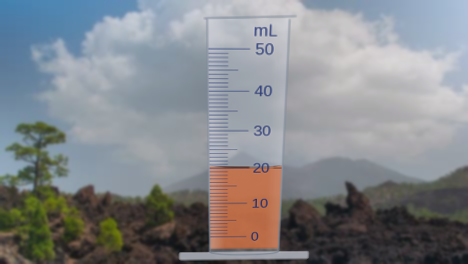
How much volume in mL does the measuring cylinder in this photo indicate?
20 mL
